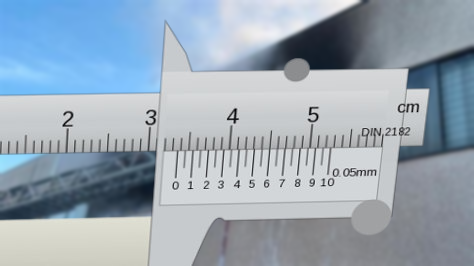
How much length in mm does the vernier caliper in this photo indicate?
33.6 mm
